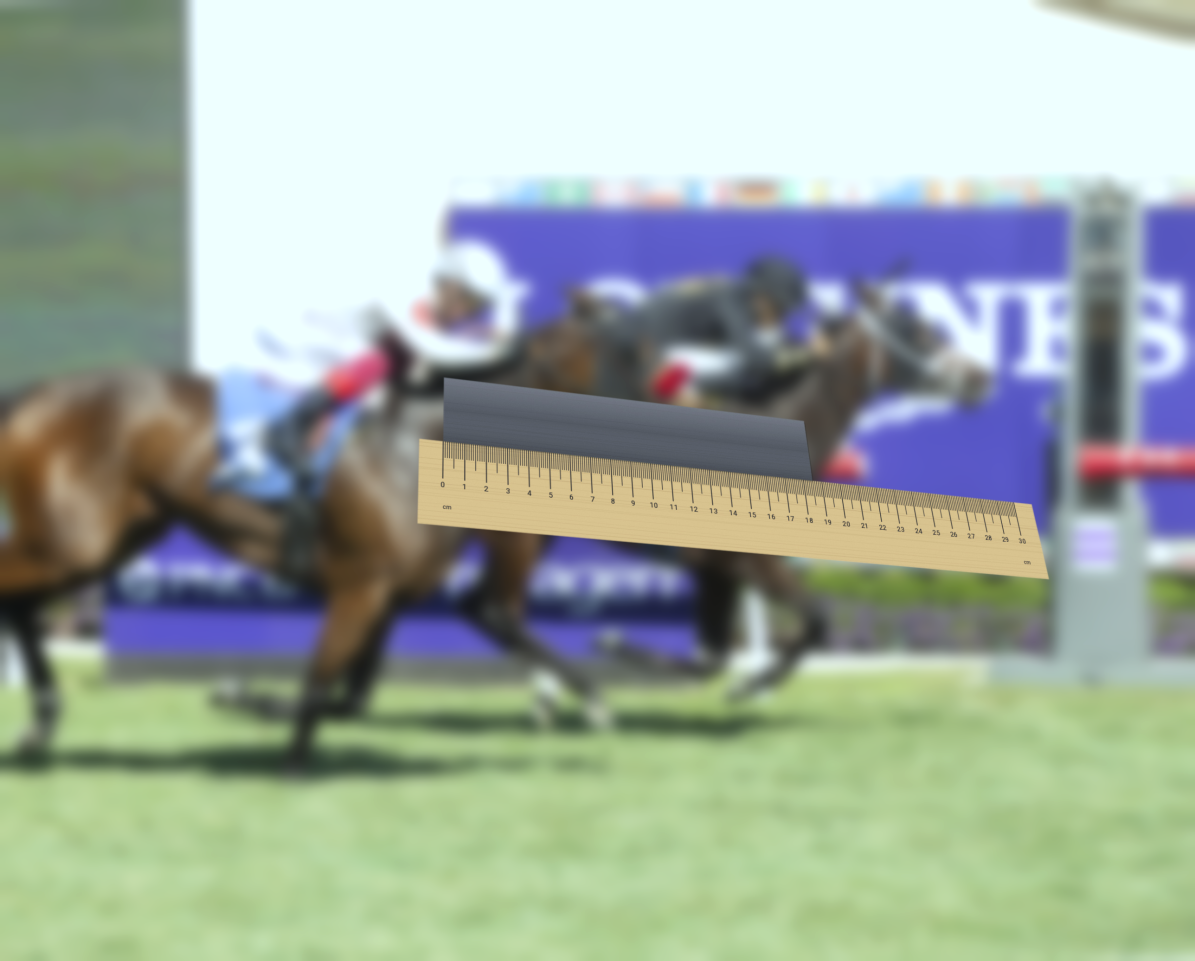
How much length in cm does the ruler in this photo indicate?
18.5 cm
